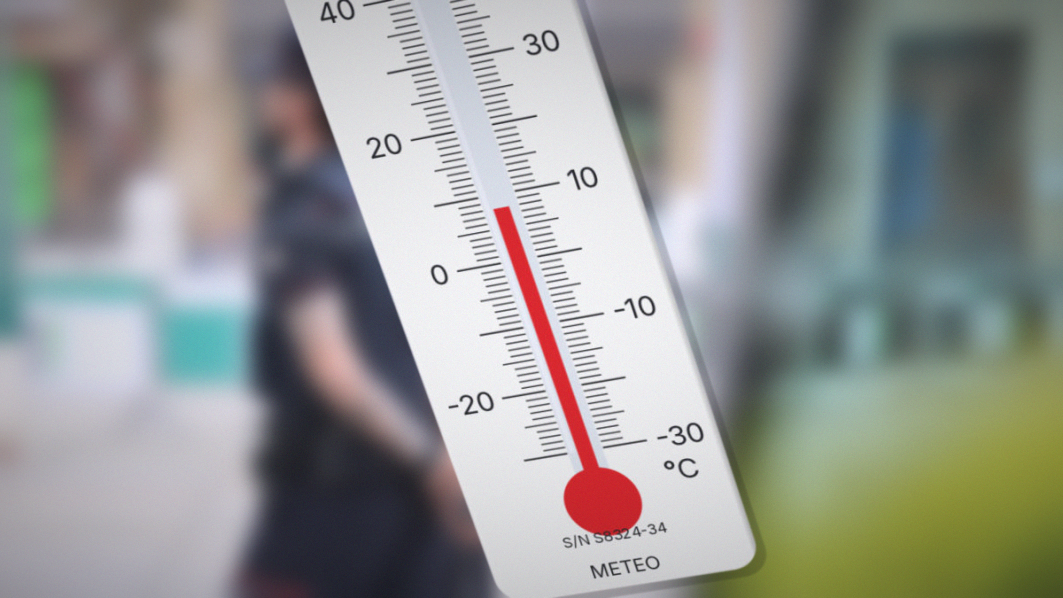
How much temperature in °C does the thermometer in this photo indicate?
8 °C
